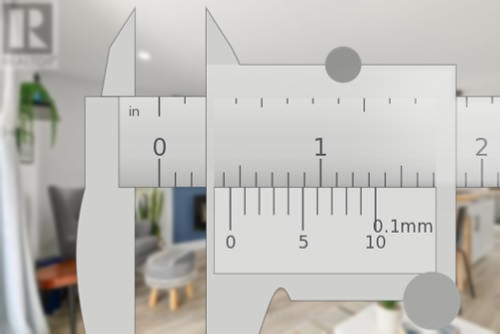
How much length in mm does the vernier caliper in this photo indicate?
4.4 mm
